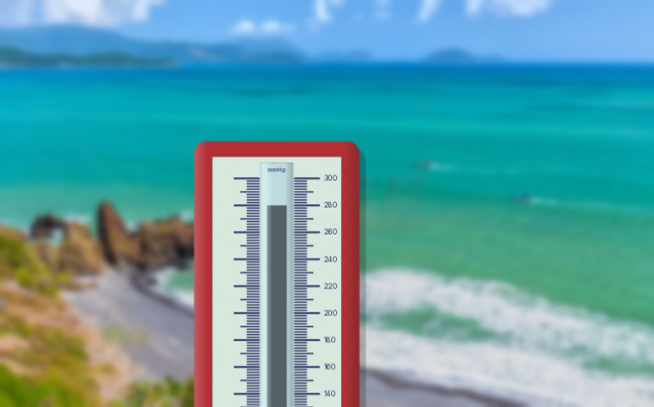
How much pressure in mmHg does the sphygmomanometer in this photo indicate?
280 mmHg
